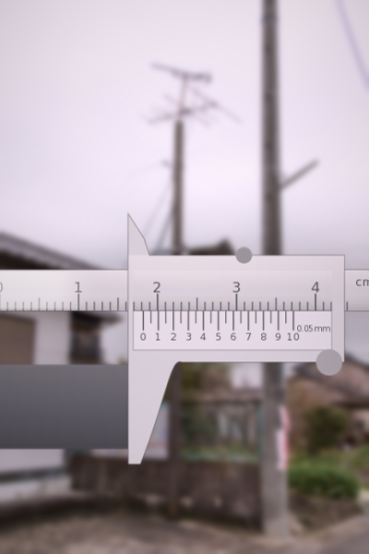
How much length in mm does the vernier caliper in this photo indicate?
18.2 mm
